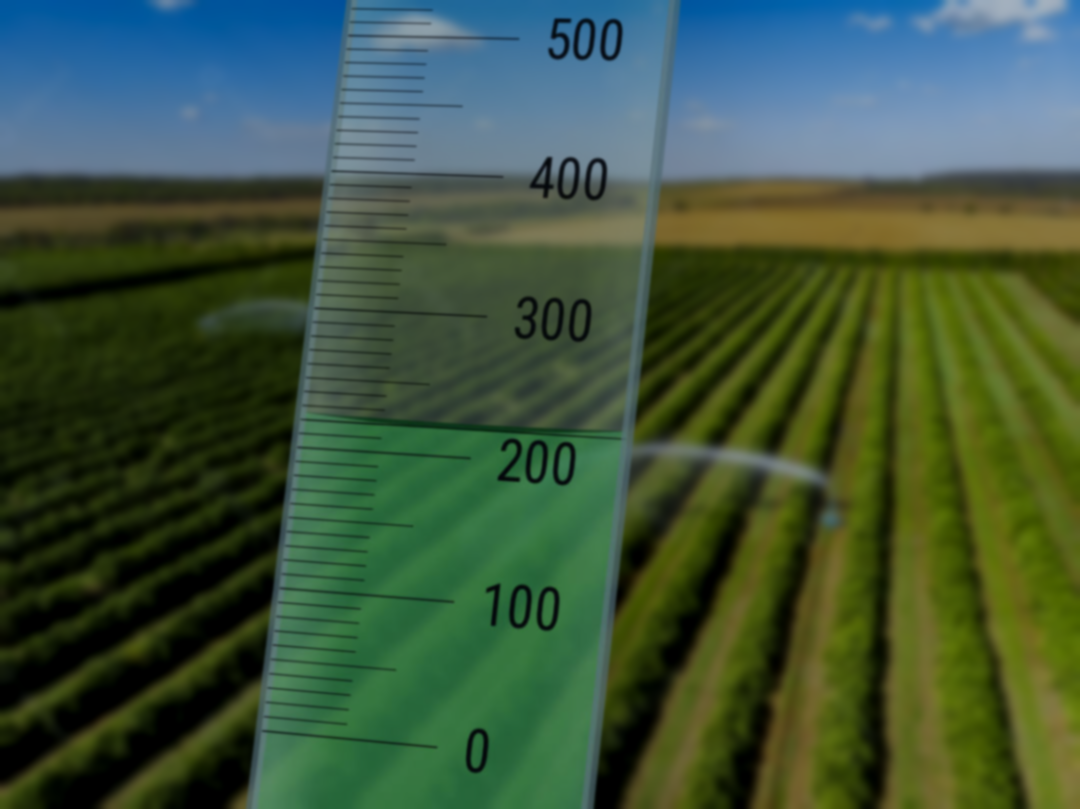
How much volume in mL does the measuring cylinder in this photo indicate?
220 mL
